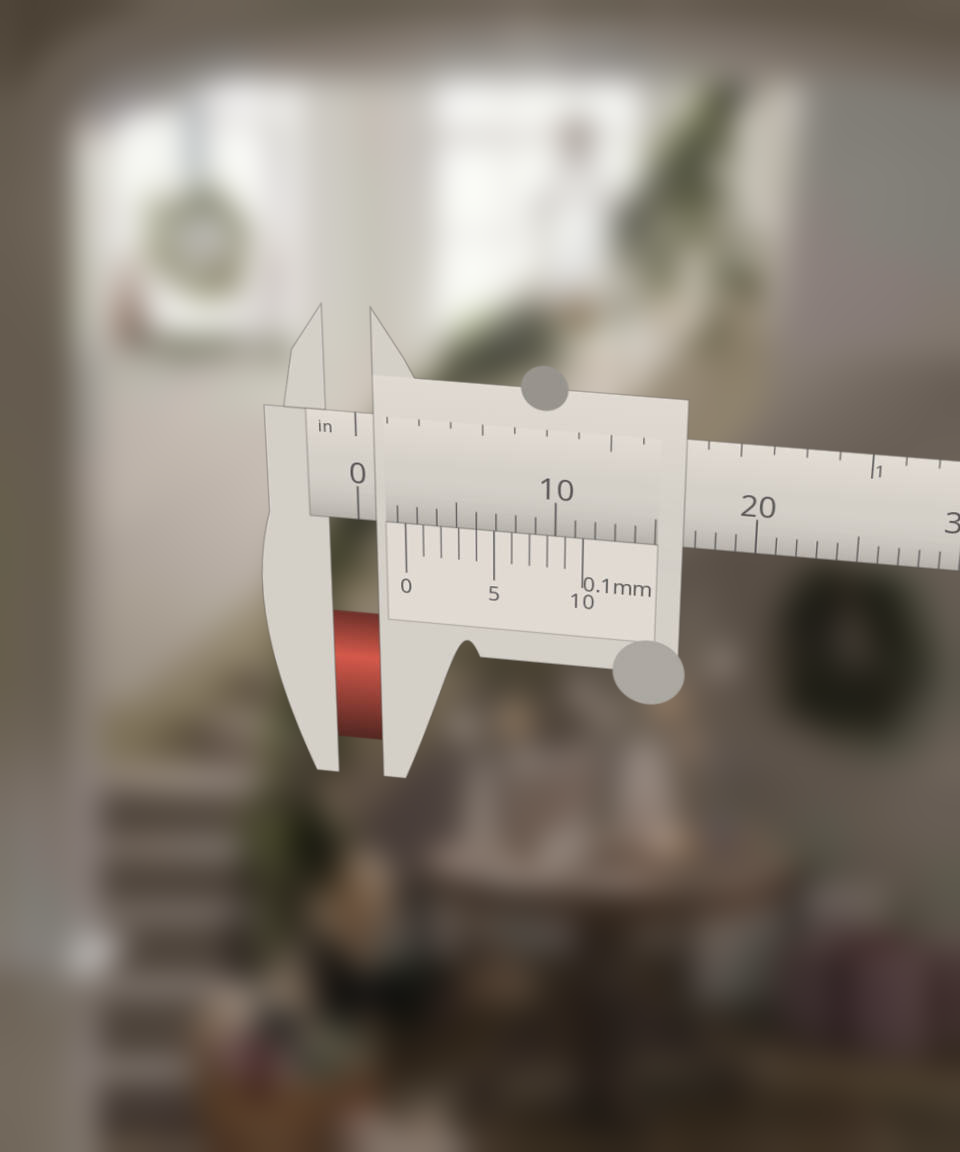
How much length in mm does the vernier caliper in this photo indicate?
2.4 mm
